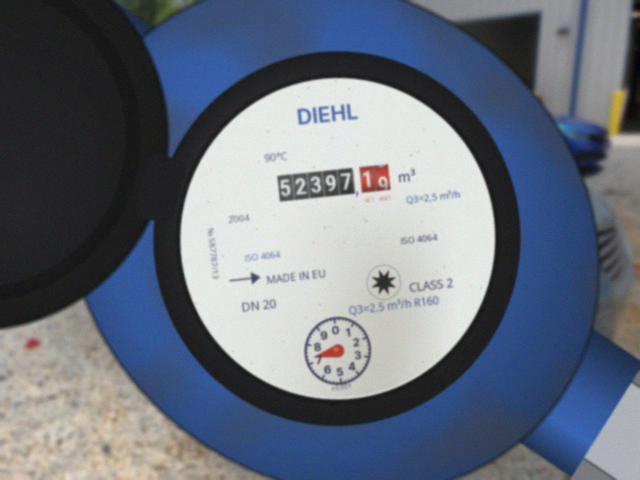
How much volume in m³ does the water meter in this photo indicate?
52397.187 m³
